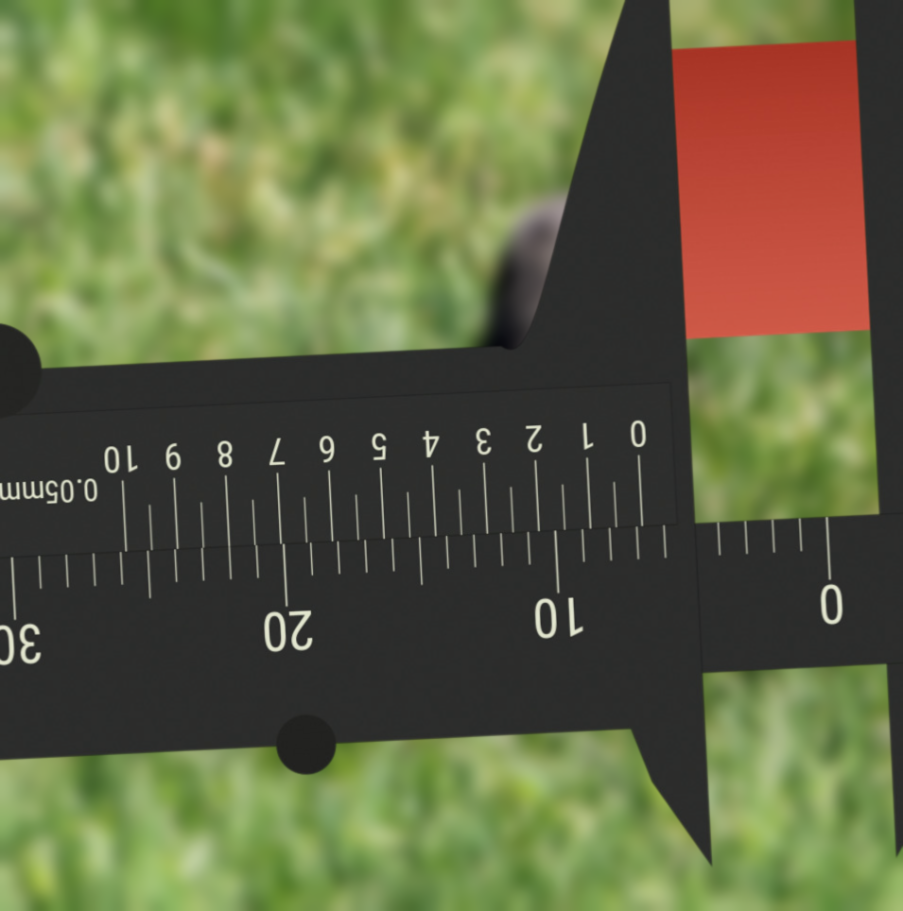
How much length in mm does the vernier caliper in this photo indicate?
6.80 mm
